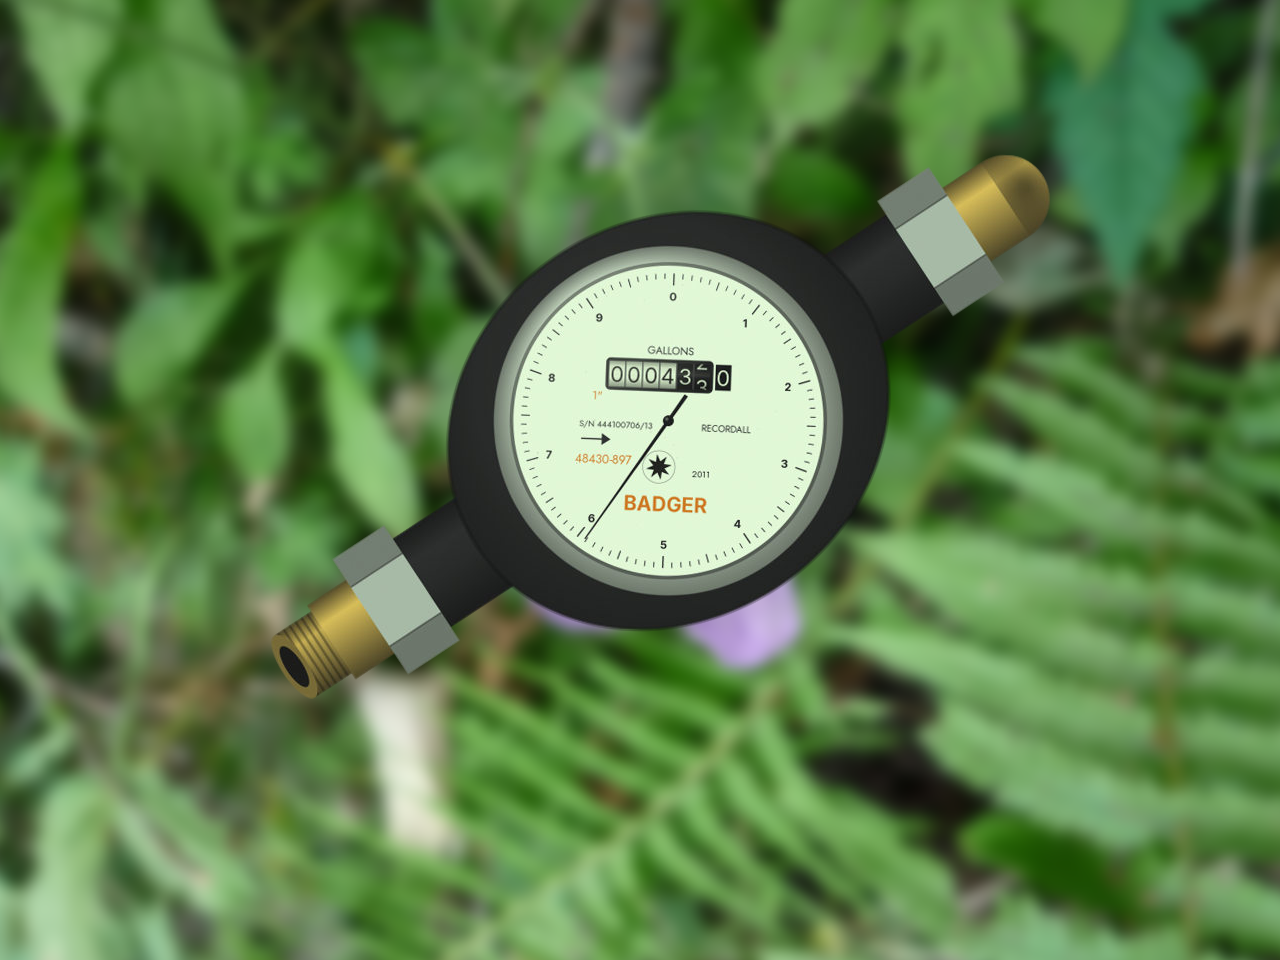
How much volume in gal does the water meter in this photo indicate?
4325.9 gal
